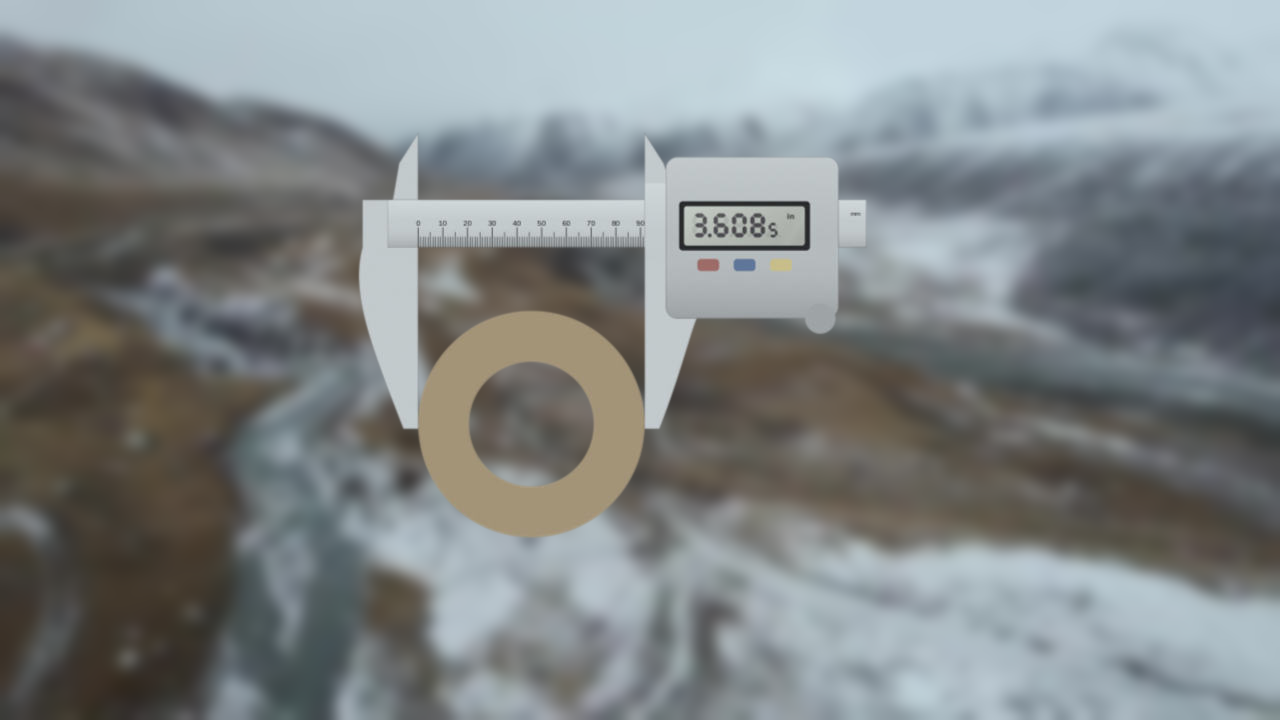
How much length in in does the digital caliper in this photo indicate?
3.6085 in
